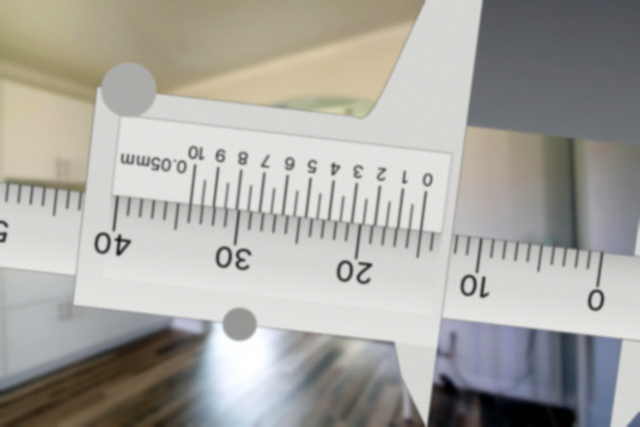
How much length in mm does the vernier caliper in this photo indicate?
15.0 mm
